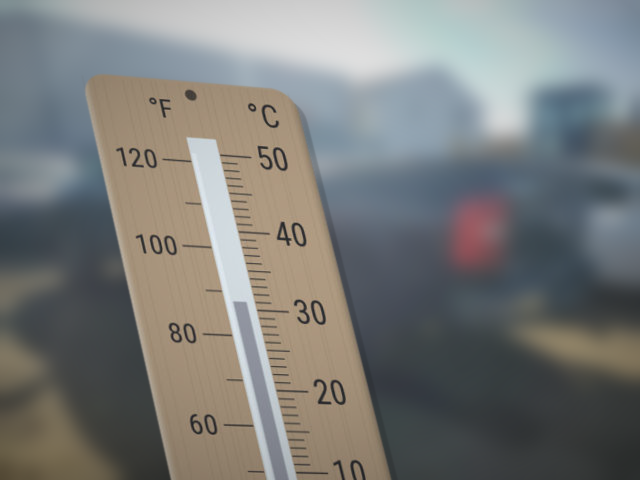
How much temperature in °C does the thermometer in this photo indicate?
31 °C
